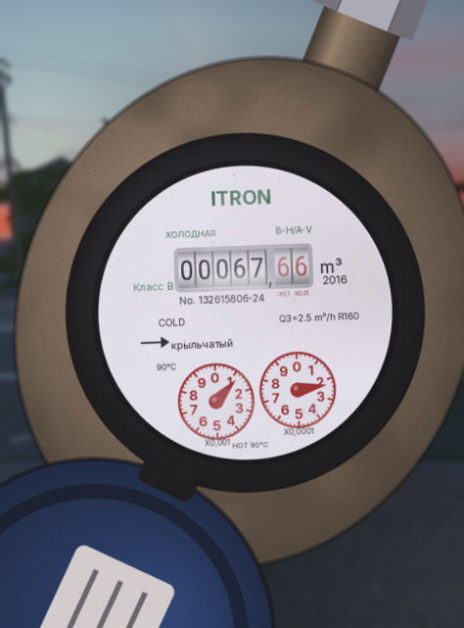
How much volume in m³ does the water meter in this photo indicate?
67.6612 m³
